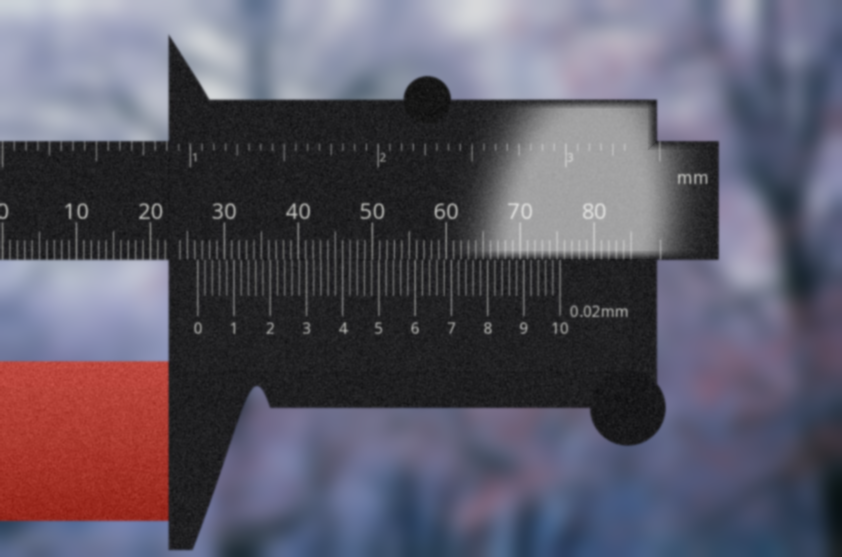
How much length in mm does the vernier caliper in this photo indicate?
26.4 mm
